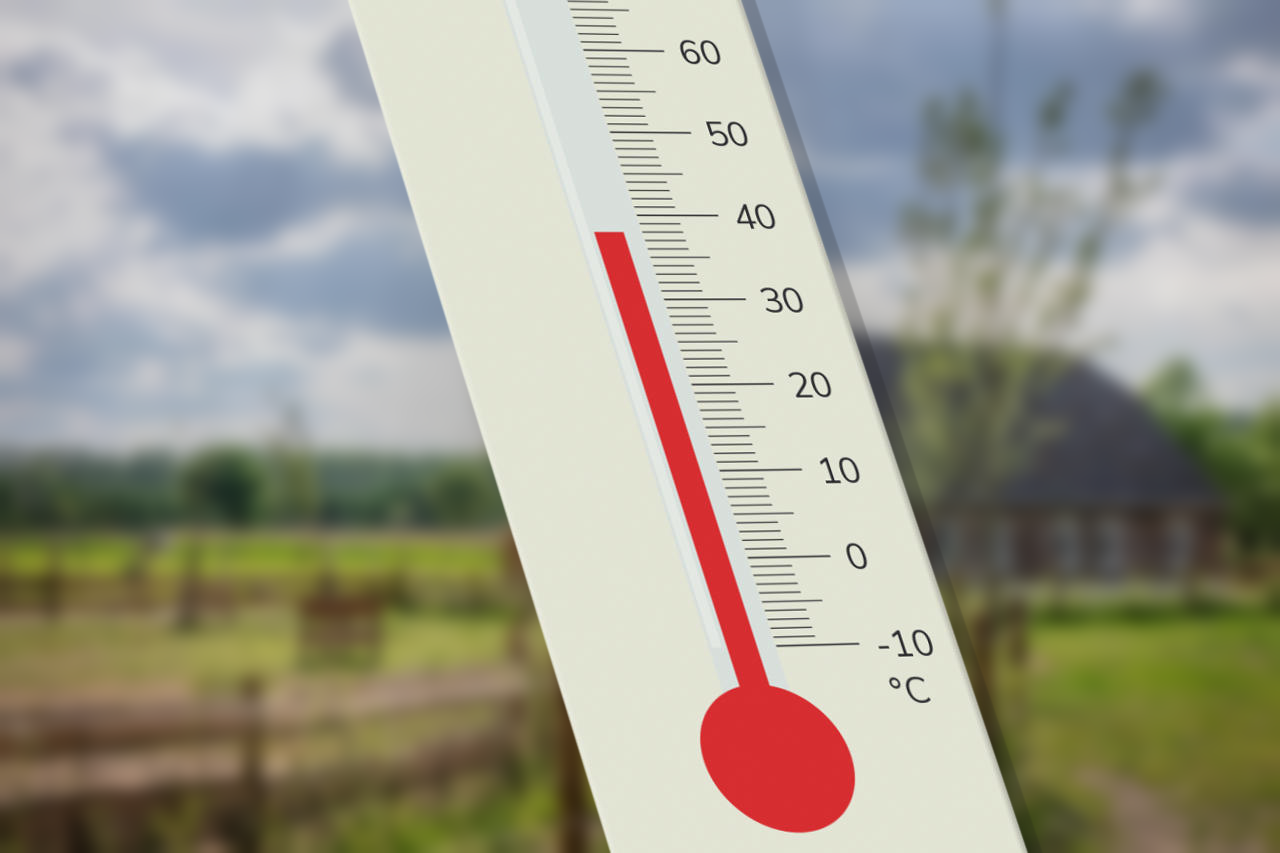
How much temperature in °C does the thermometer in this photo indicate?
38 °C
